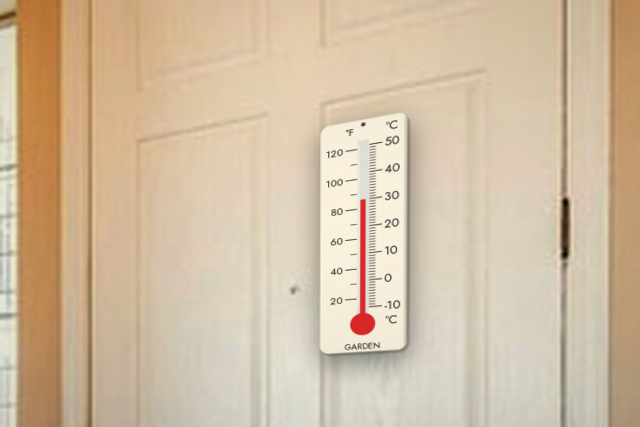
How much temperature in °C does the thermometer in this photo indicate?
30 °C
